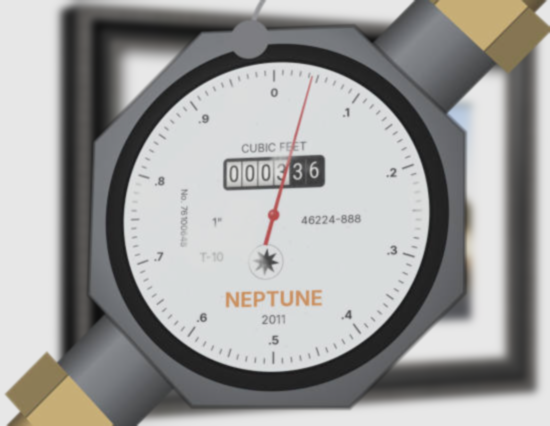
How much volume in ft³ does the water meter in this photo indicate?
336.04 ft³
